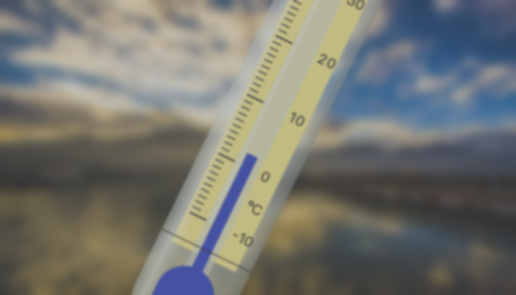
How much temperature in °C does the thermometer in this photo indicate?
2 °C
